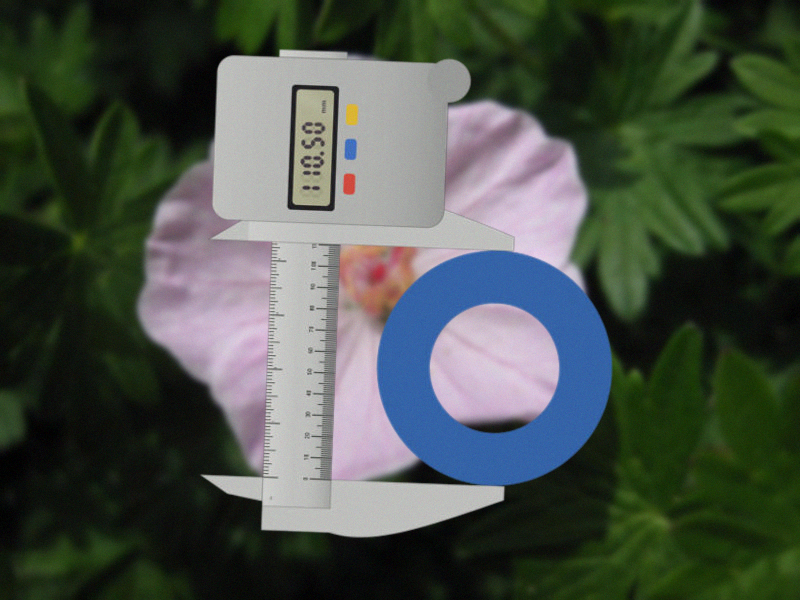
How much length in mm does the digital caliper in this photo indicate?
110.50 mm
